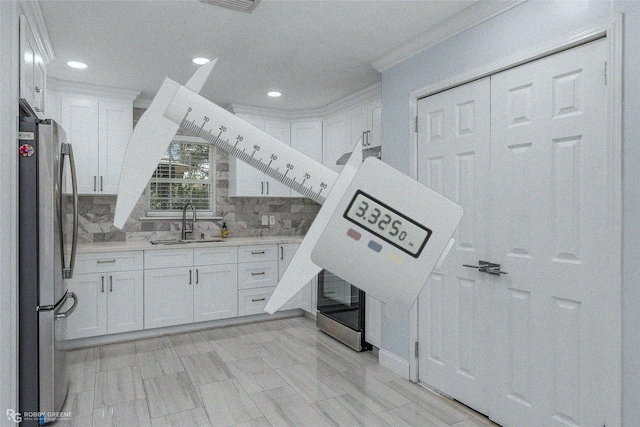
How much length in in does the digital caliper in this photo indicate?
3.3250 in
